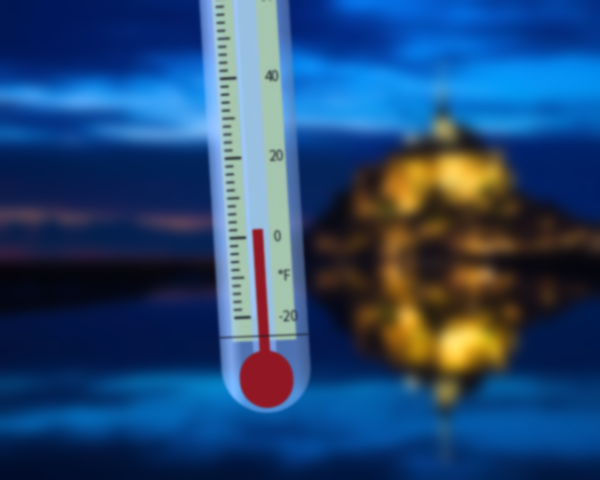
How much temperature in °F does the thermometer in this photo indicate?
2 °F
